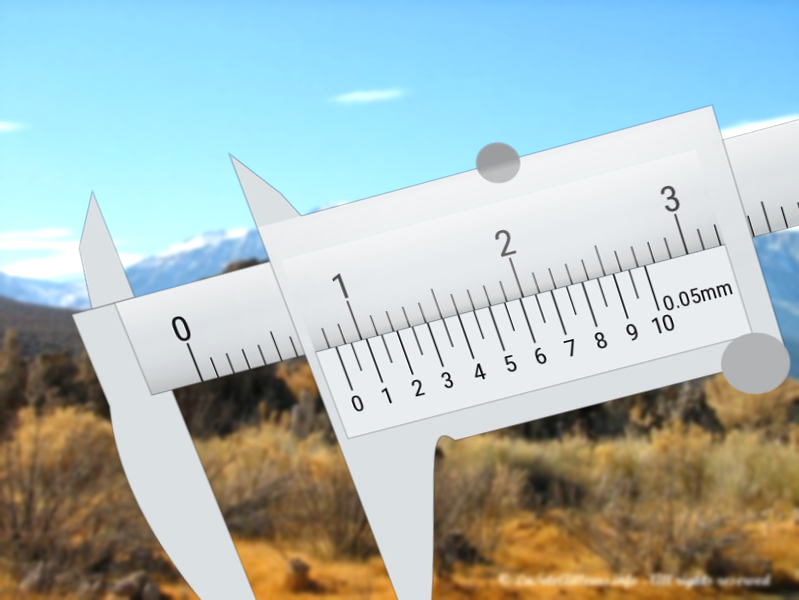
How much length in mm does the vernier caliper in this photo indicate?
8.4 mm
